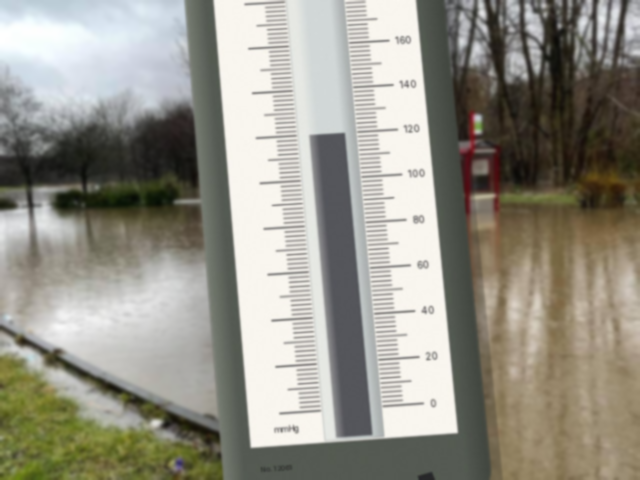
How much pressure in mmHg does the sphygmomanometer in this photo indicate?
120 mmHg
